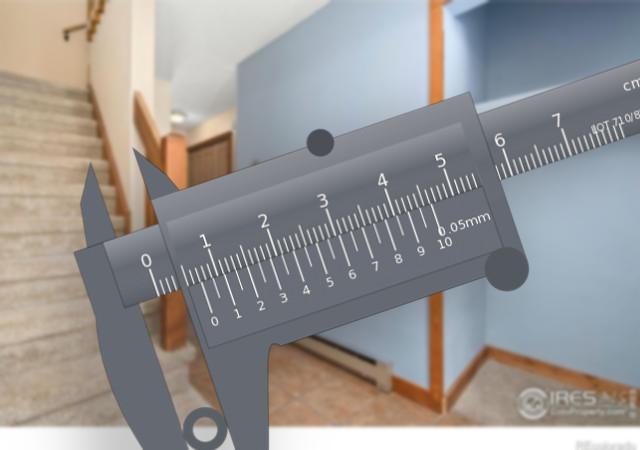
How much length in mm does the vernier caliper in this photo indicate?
7.2 mm
